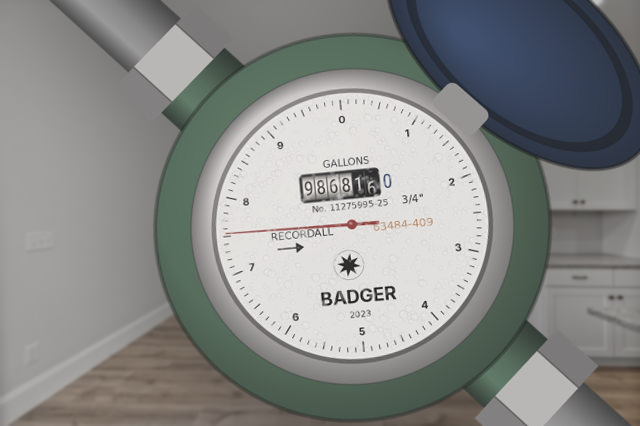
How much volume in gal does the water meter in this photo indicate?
9868157.5 gal
